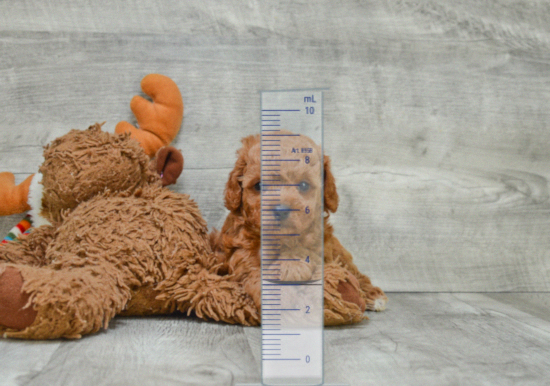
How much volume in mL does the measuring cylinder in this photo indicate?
3 mL
